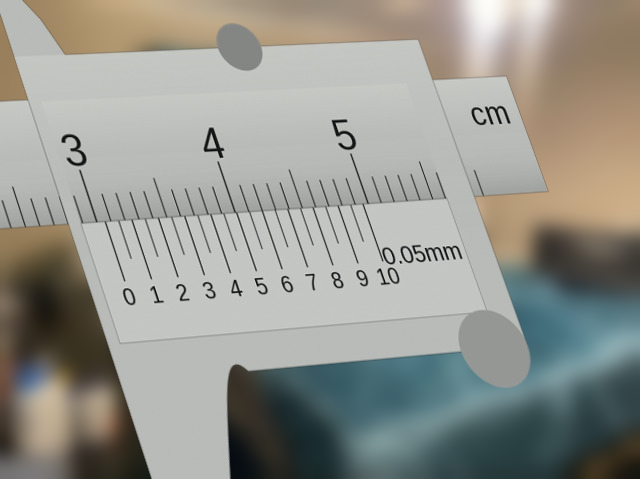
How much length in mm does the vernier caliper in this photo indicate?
30.6 mm
